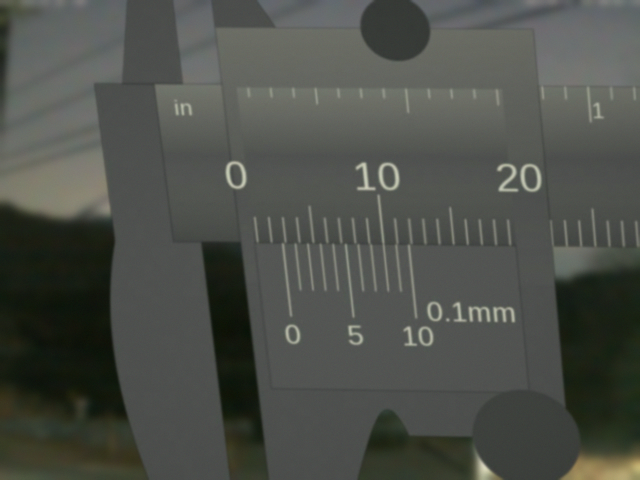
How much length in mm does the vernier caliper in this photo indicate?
2.8 mm
